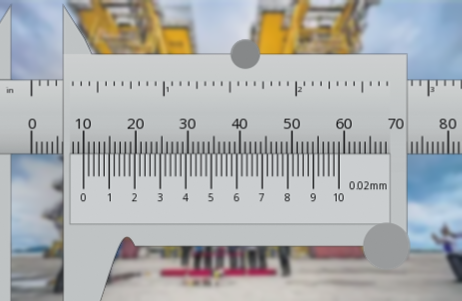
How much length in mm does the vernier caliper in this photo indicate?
10.0 mm
